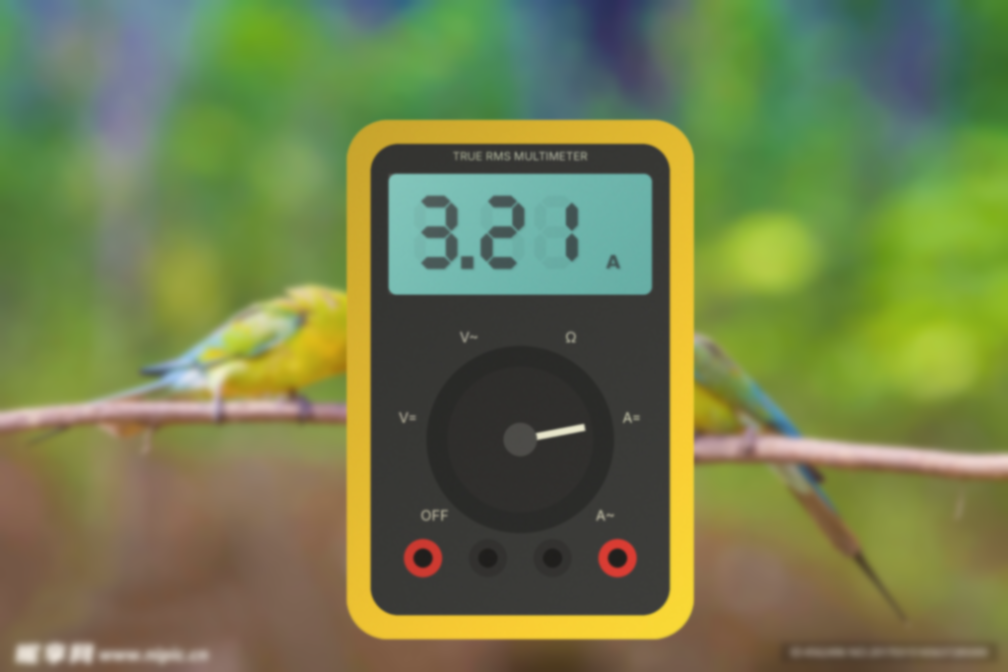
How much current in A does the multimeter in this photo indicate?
3.21 A
